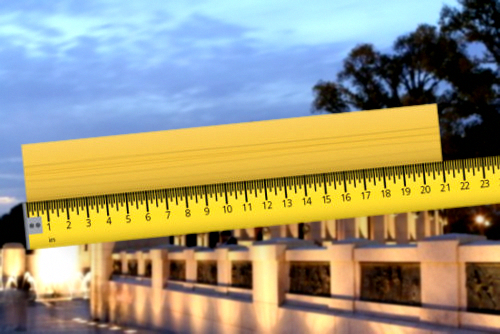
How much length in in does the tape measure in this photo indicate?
21 in
